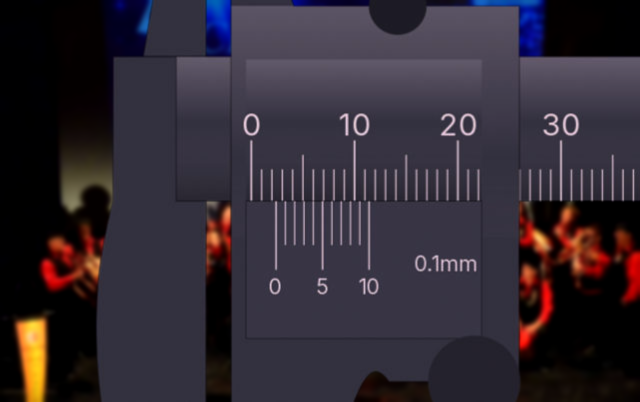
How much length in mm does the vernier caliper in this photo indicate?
2.4 mm
